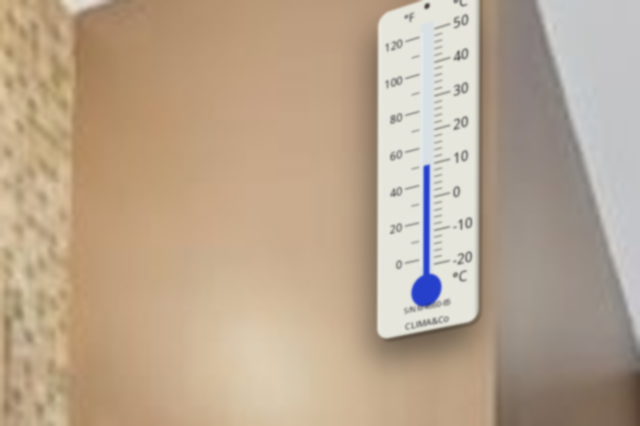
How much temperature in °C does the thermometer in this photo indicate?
10 °C
